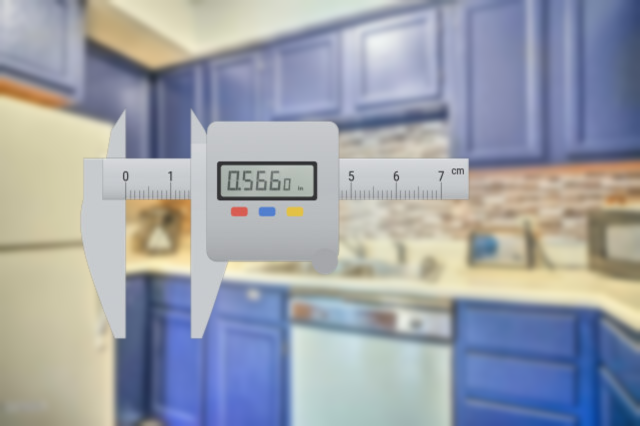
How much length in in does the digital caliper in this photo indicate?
0.5660 in
